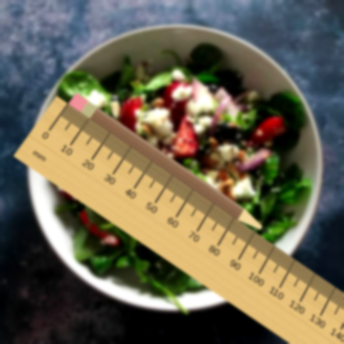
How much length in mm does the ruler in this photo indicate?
95 mm
